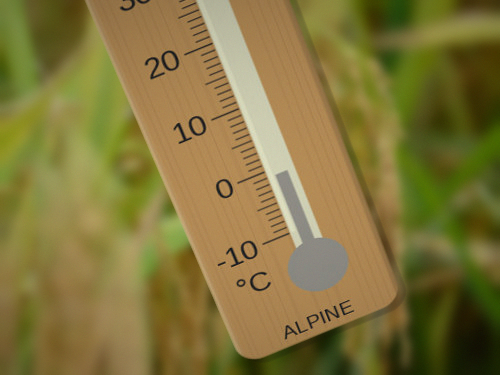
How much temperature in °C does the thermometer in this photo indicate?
-1 °C
